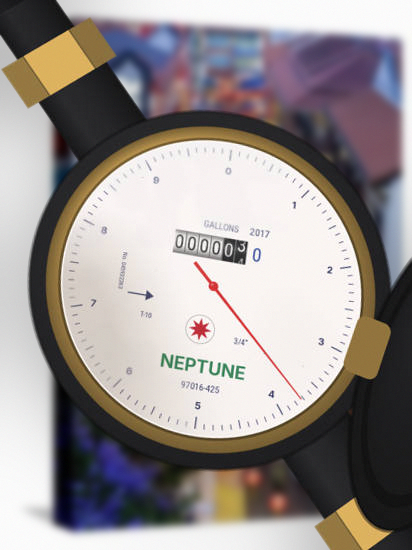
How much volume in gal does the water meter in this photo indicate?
33.7 gal
